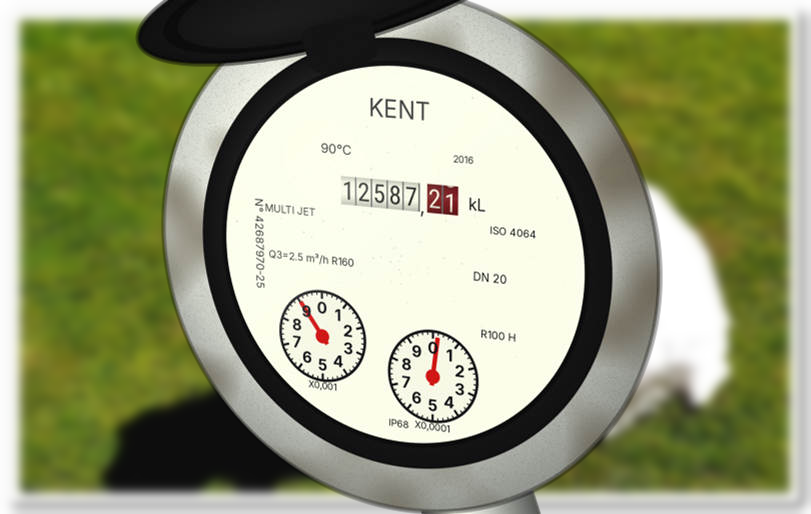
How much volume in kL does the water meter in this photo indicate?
12587.2090 kL
